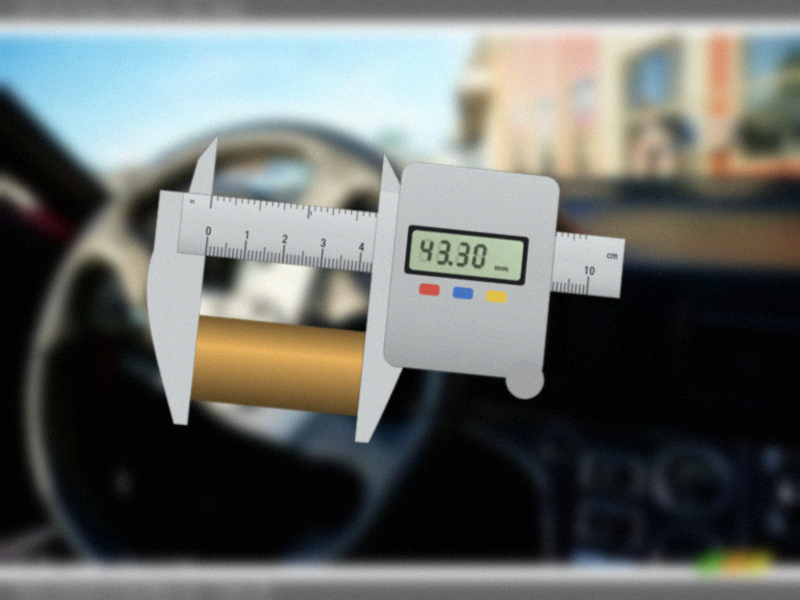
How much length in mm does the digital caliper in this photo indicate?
43.30 mm
